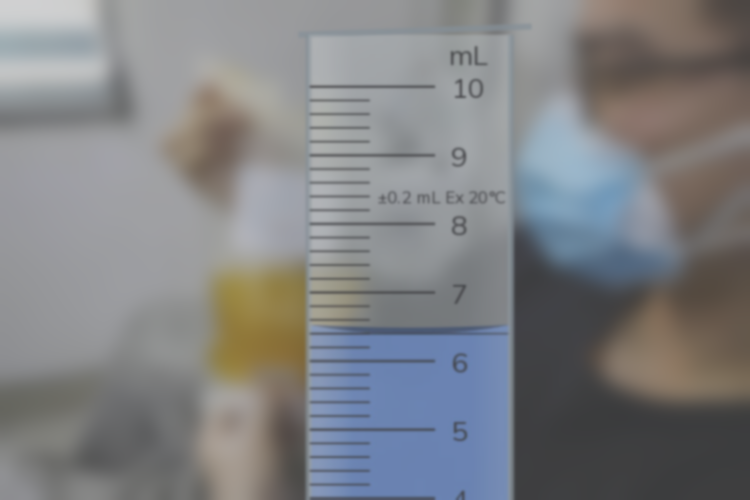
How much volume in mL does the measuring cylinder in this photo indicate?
6.4 mL
